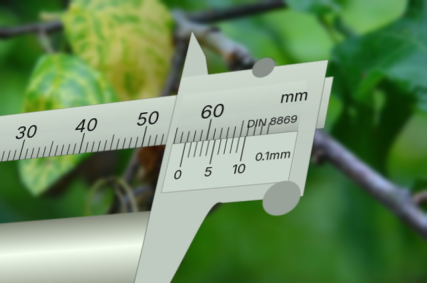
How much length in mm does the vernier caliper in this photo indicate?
56.8 mm
